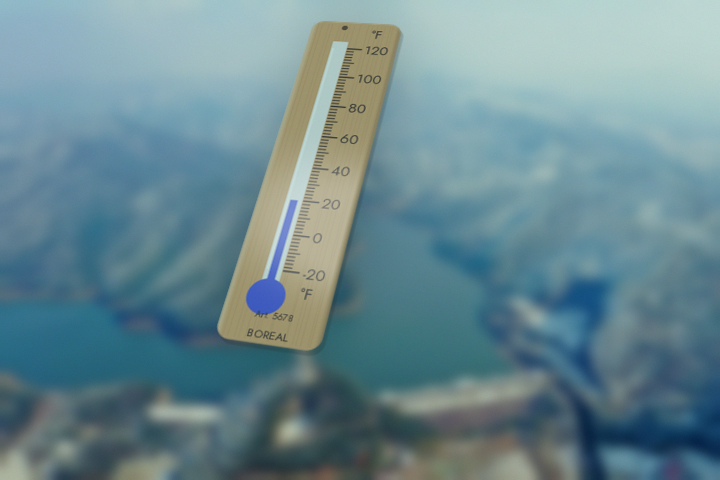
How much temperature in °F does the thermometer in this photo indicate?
20 °F
